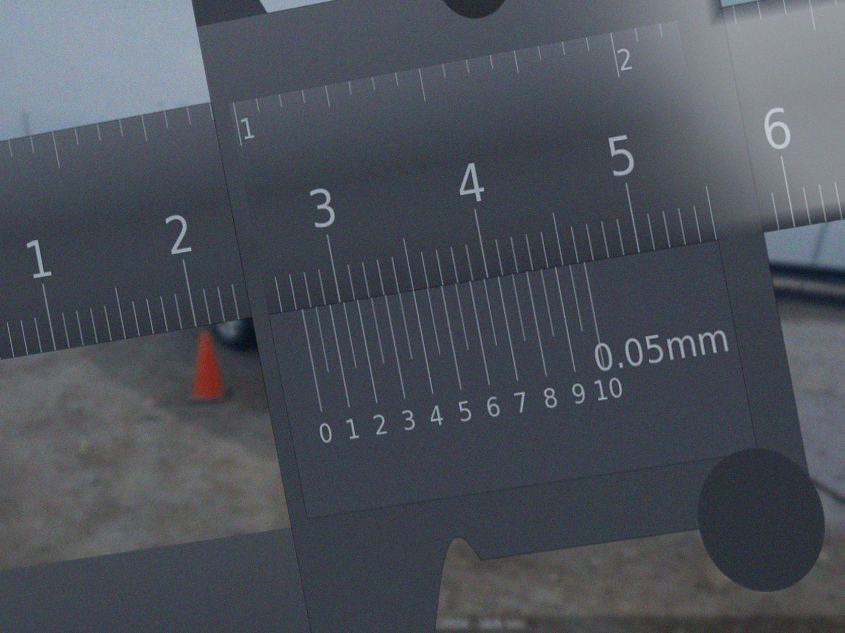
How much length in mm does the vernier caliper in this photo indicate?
27.4 mm
